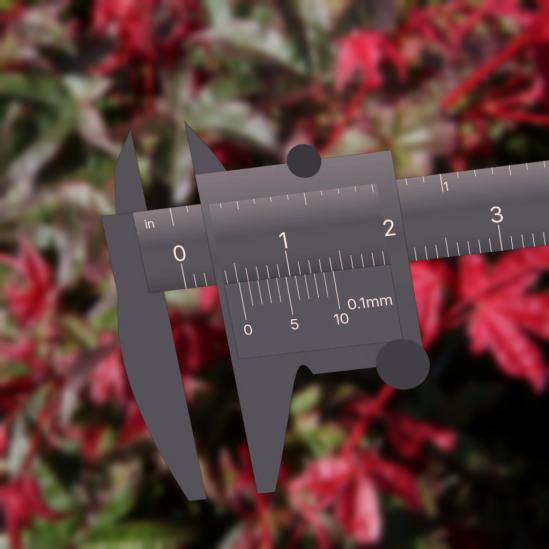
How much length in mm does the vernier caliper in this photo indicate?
5.1 mm
